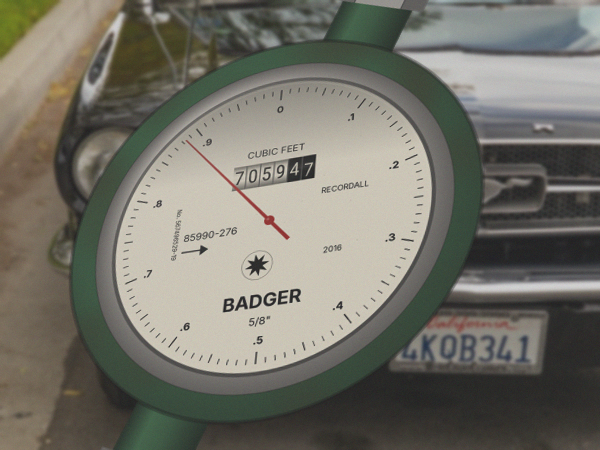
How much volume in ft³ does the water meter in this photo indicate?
705946.88 ft³
